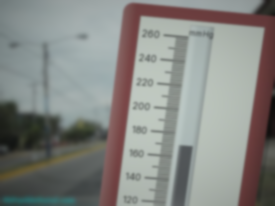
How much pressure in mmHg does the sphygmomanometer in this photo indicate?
170 mmHg
